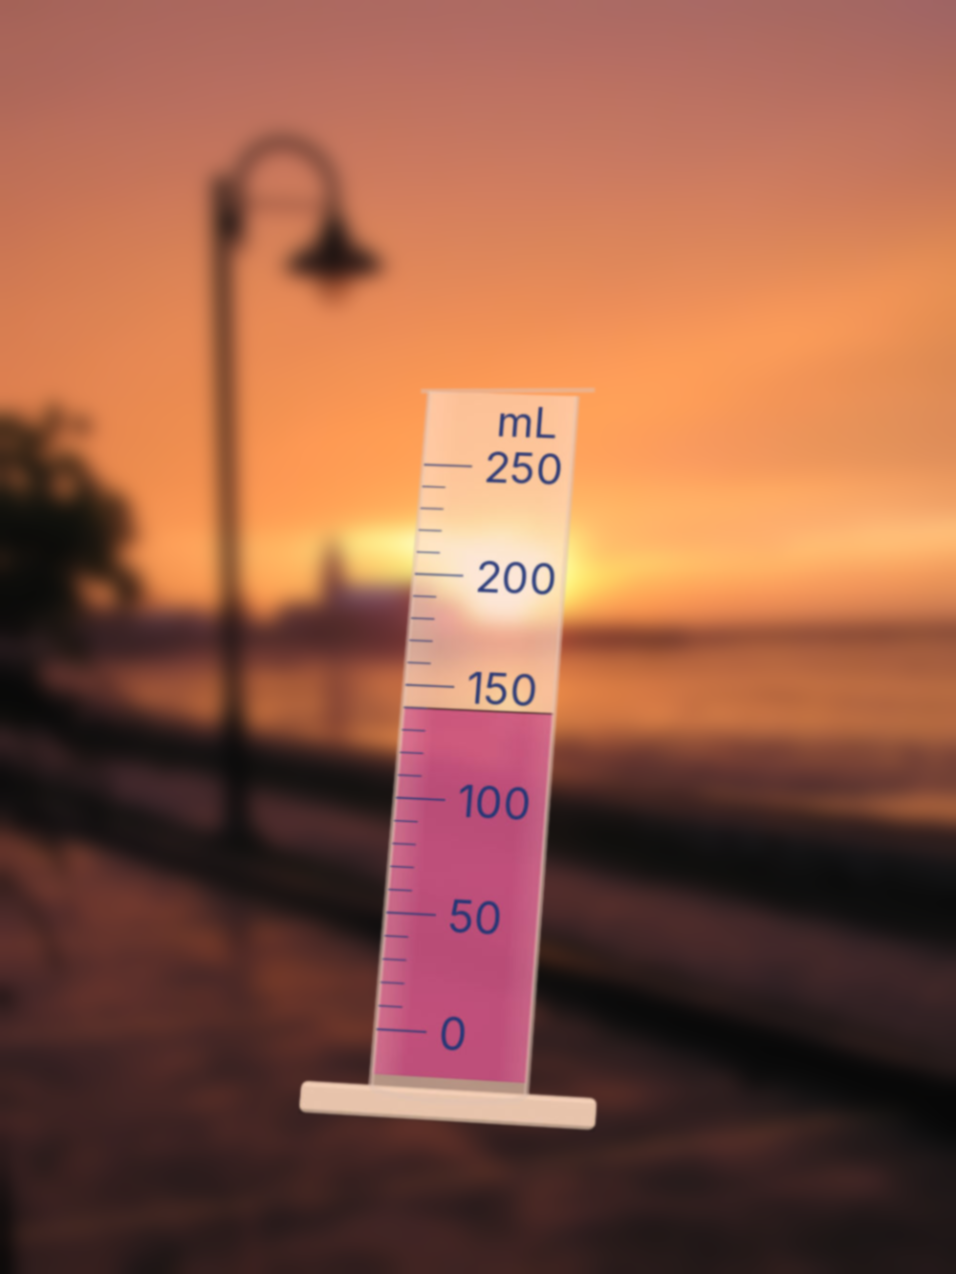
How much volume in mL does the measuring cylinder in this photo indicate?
140 mL
